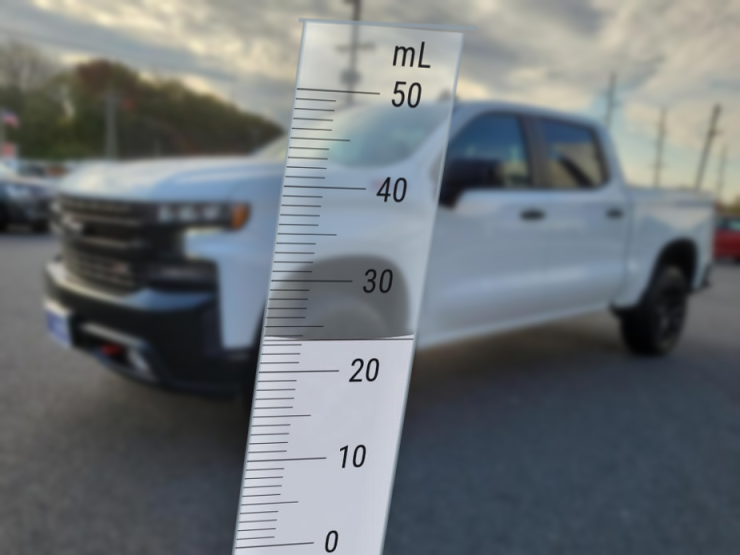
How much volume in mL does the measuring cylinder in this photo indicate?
23.5 mL
